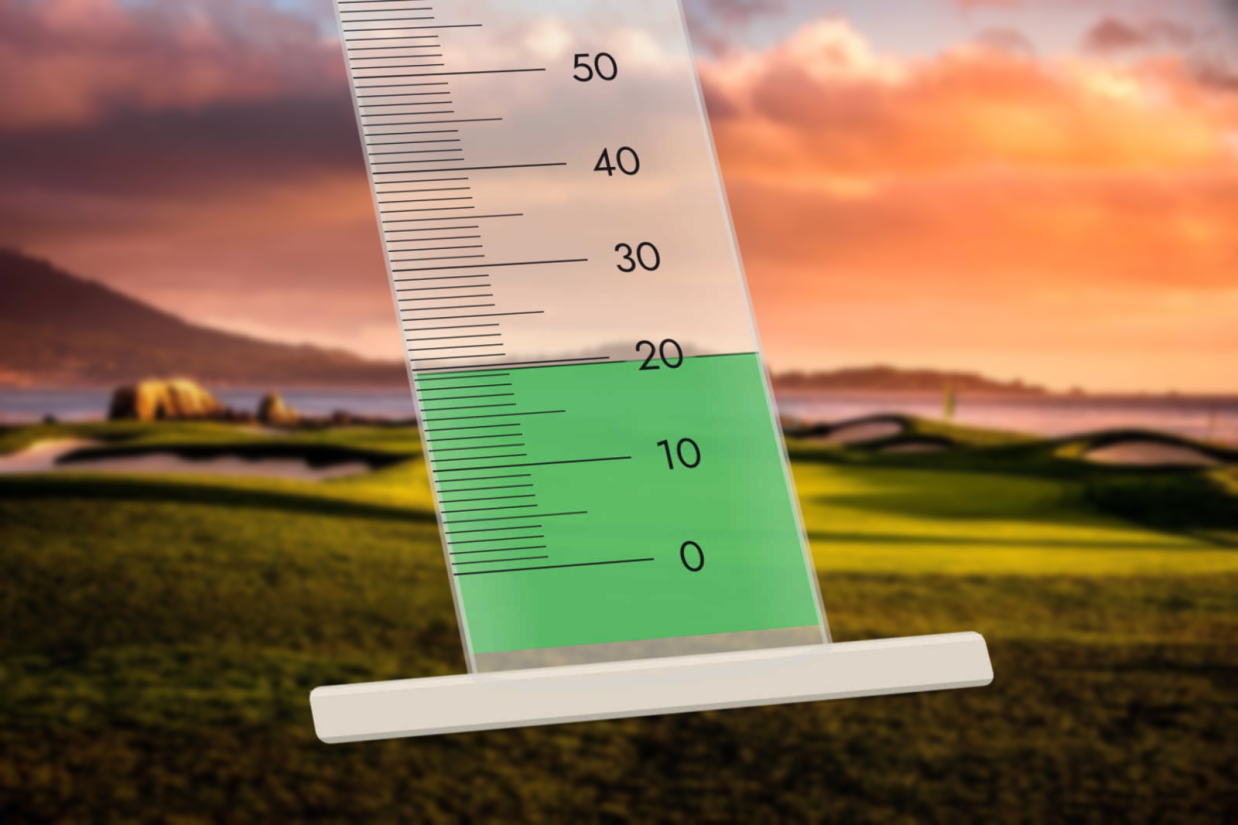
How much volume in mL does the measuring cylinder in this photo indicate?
19.5 mL
